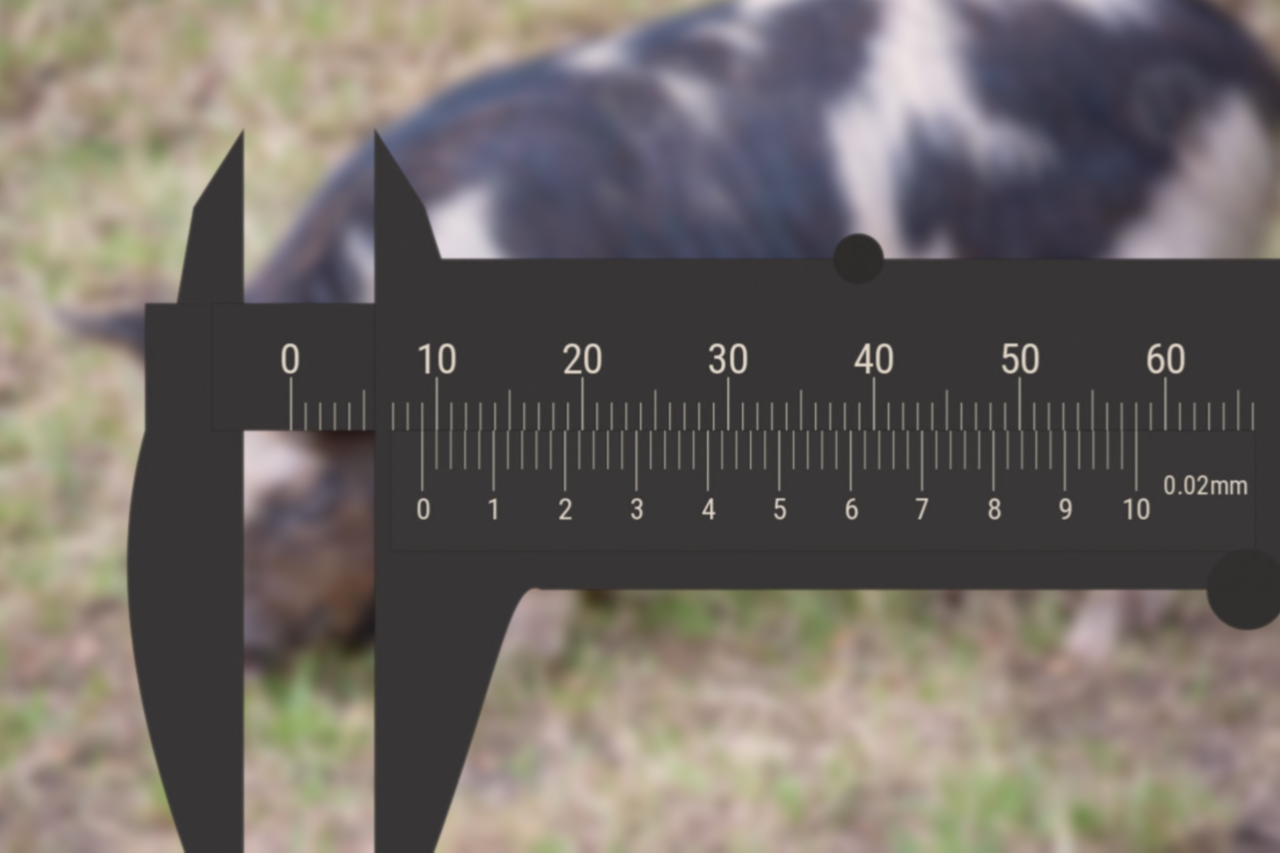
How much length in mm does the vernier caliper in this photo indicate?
9.0 mm
